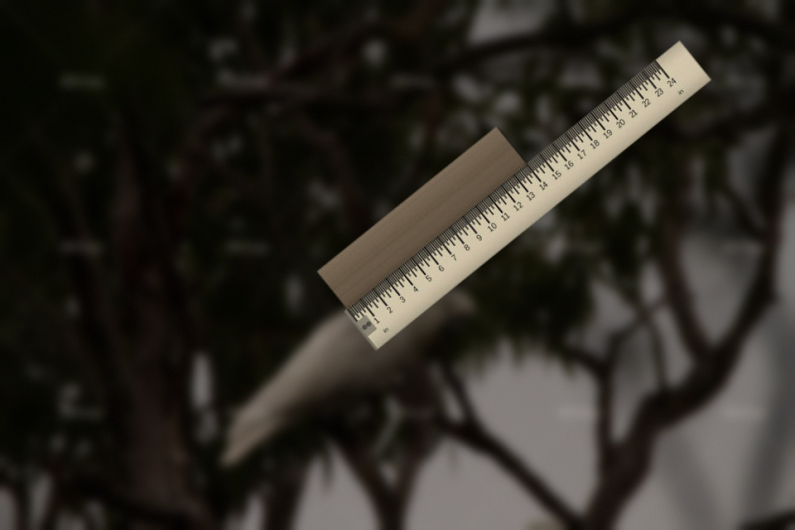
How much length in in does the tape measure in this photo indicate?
14 in
